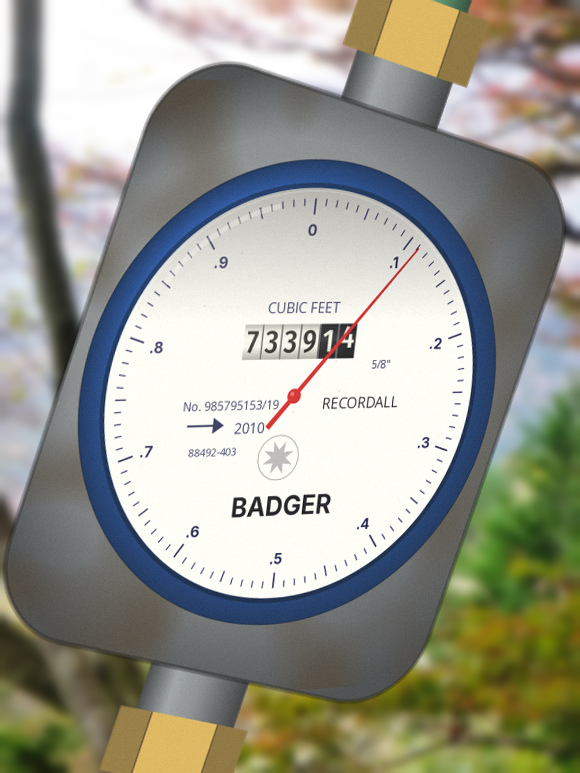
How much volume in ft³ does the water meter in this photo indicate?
733914.11 ft³
